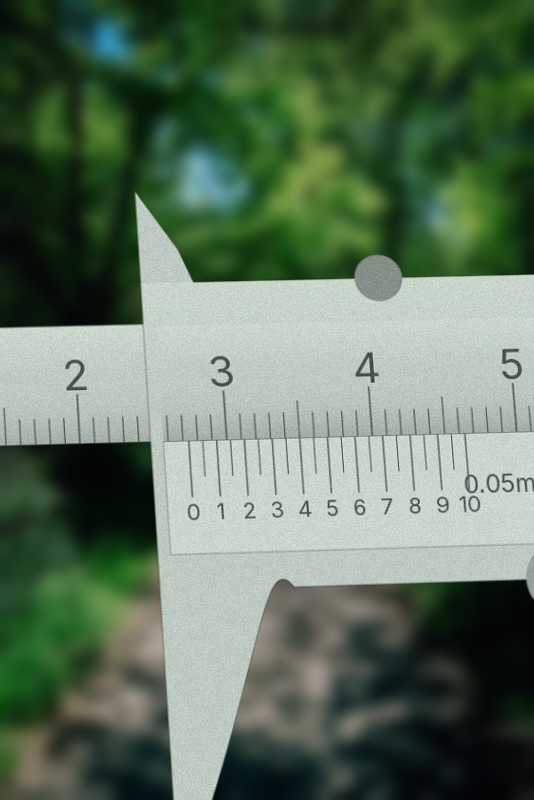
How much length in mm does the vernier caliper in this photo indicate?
27.4 mm
